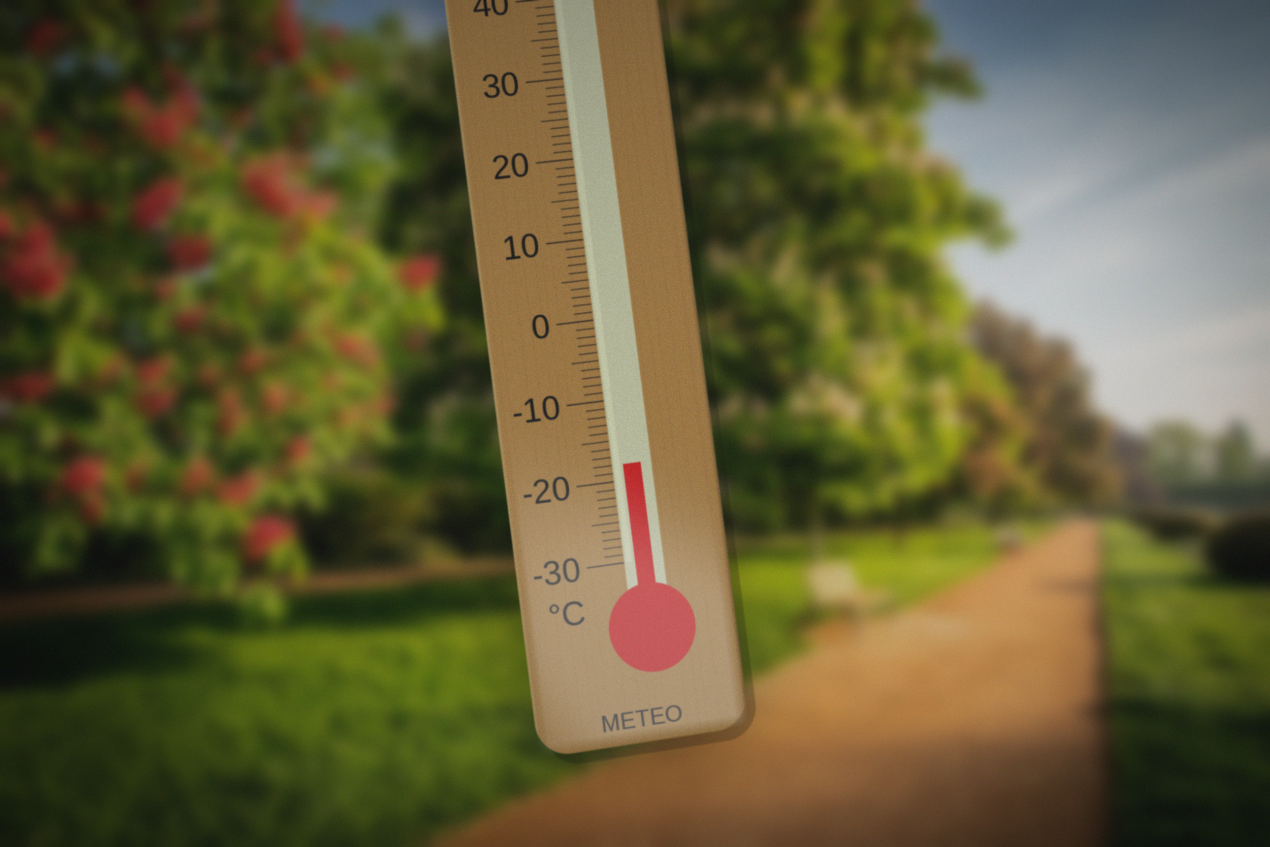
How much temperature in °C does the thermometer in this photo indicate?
-18 °C
